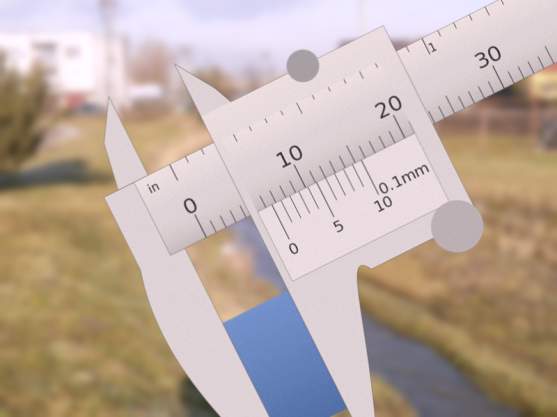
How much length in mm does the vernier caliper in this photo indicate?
6.6 mm
